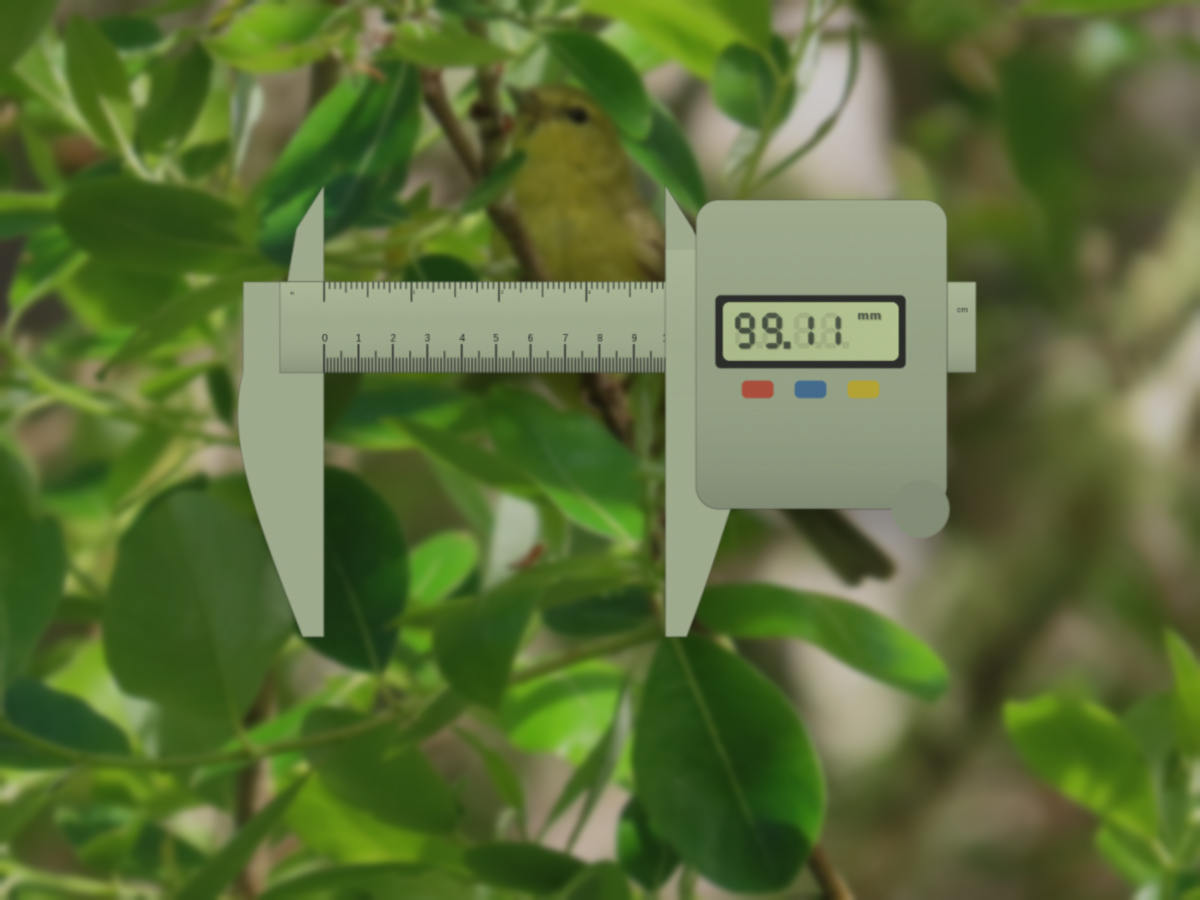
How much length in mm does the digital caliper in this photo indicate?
99.11 mm
